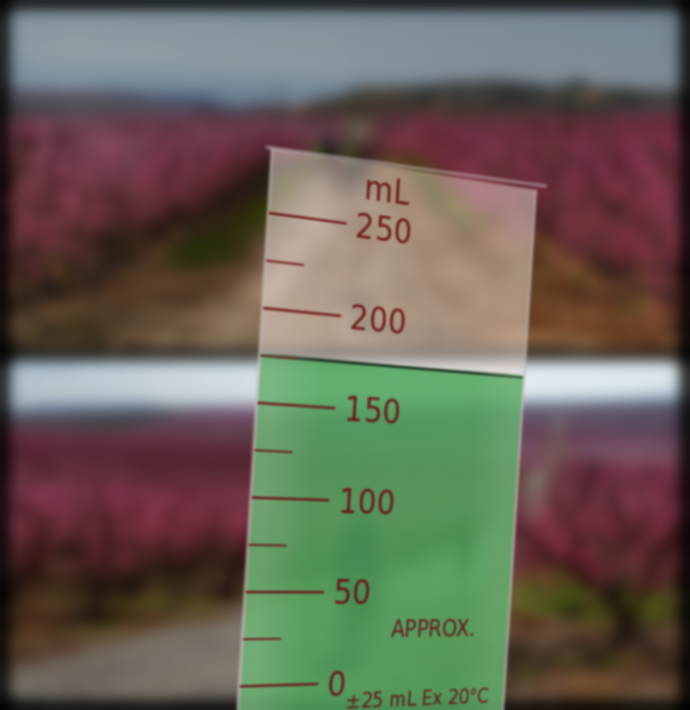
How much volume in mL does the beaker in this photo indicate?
175 mL
